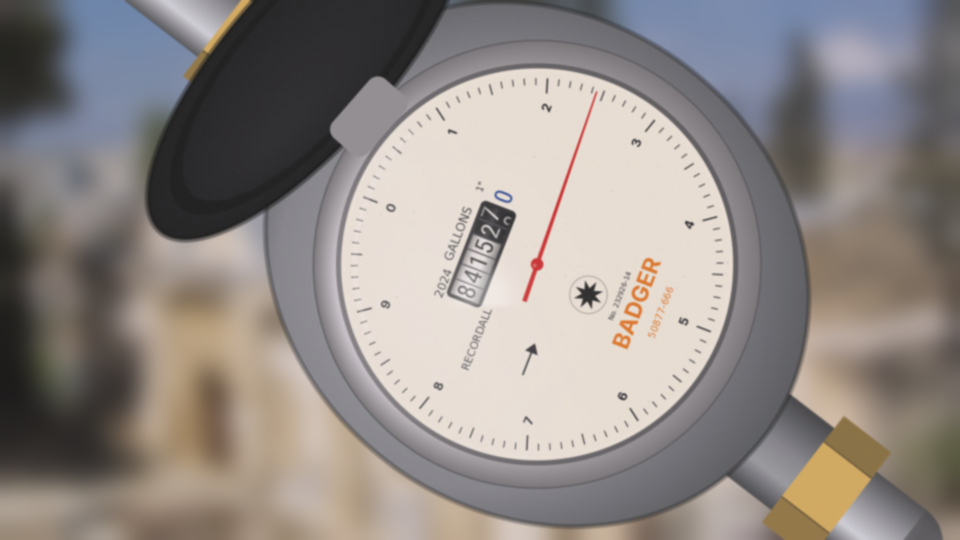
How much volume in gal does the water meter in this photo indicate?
8415272.4 gal
